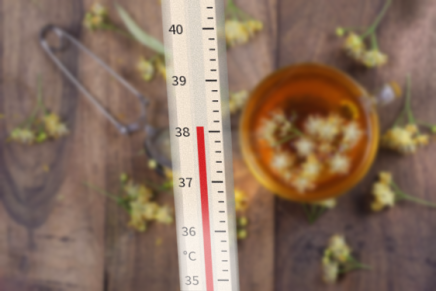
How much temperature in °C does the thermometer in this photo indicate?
38.1 °C
